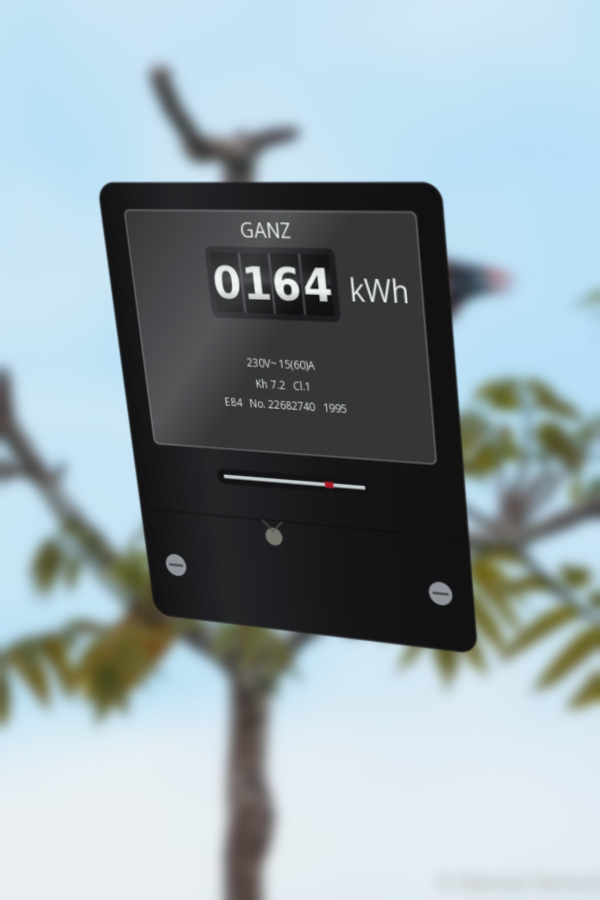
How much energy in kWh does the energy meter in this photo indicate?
164 kWh
